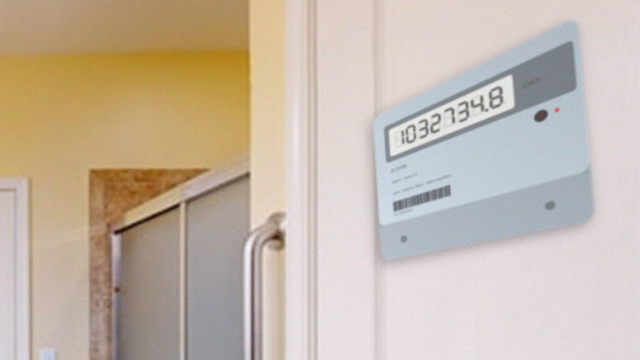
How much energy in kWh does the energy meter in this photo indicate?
1032734.8 kWh
